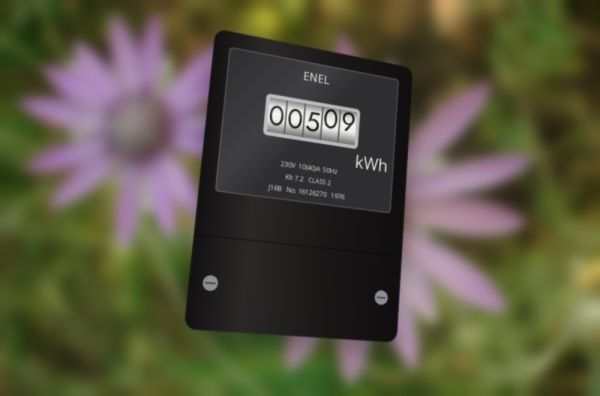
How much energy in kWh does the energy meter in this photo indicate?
509 kWh
